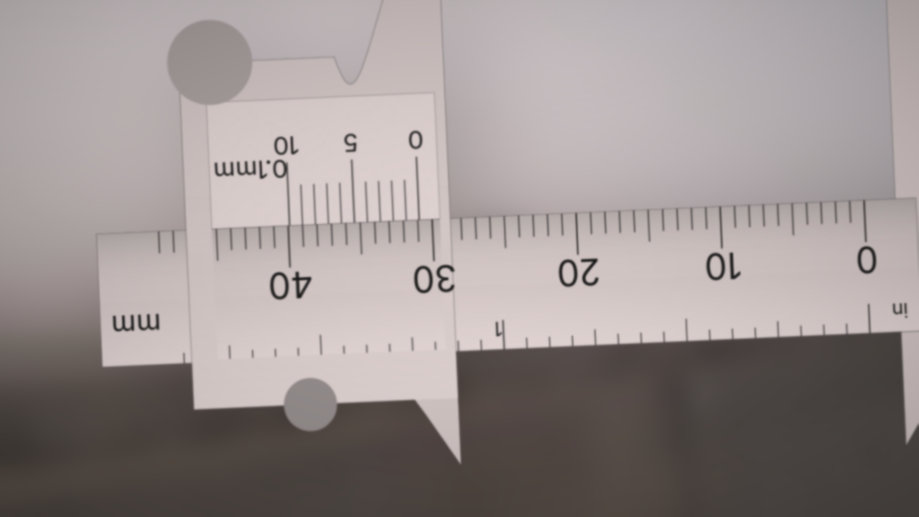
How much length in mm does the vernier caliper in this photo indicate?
30.9 mm
